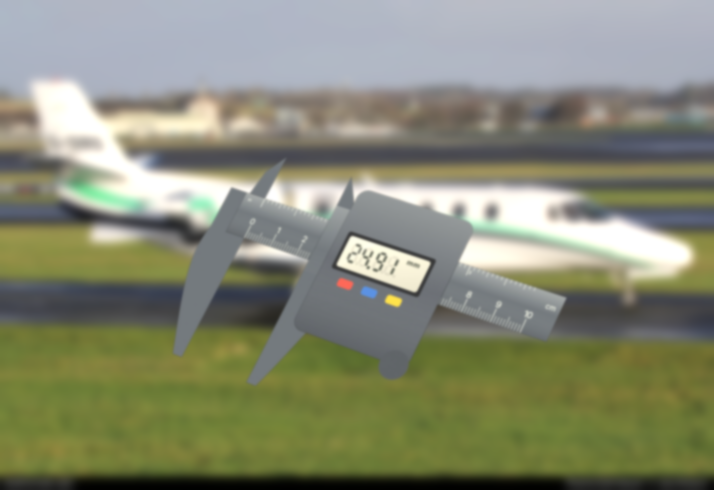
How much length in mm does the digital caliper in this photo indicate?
24.91 mm
